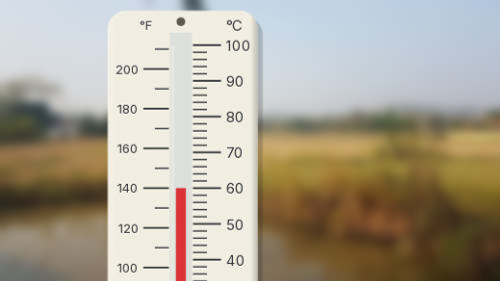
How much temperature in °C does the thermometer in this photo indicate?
60 °C
